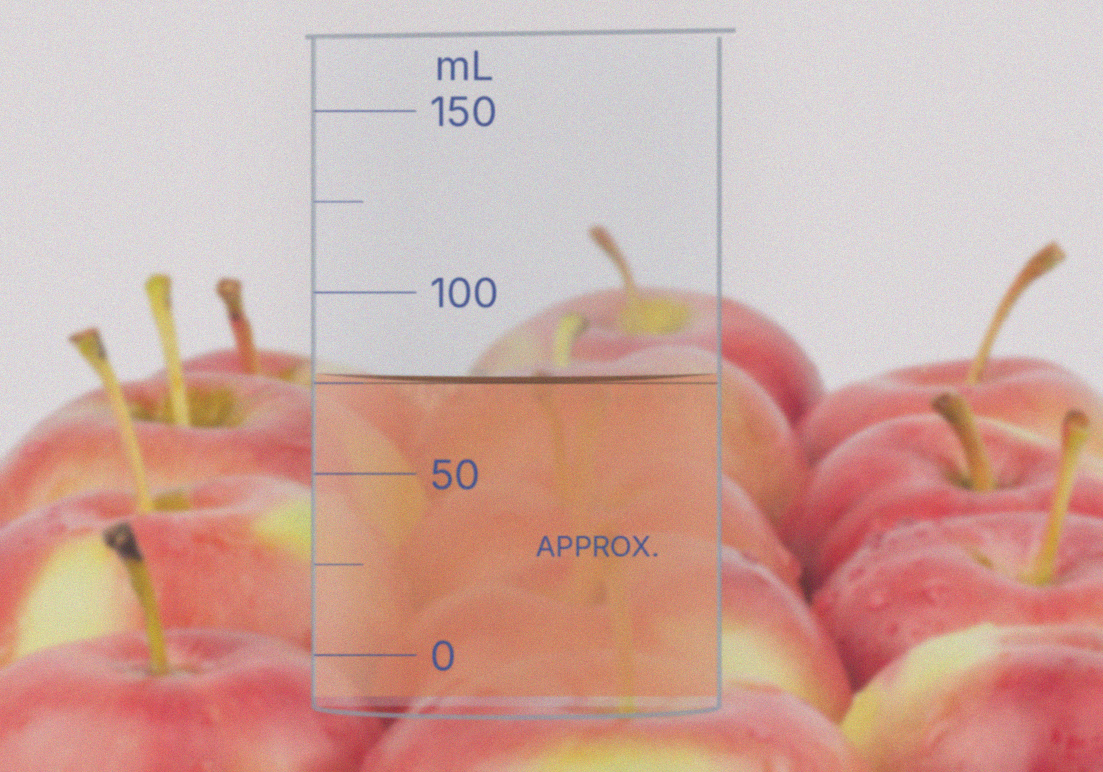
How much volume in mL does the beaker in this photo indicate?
75 mL
